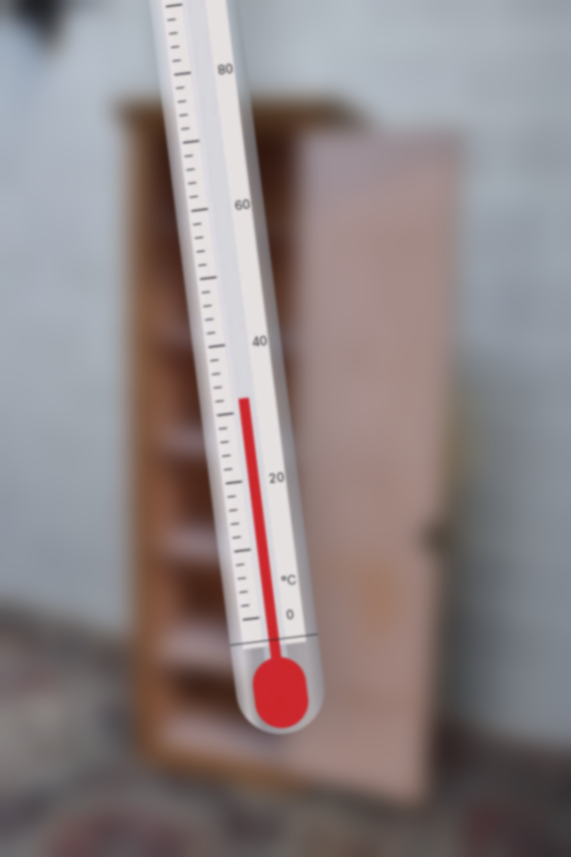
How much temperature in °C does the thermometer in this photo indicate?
32 °C
